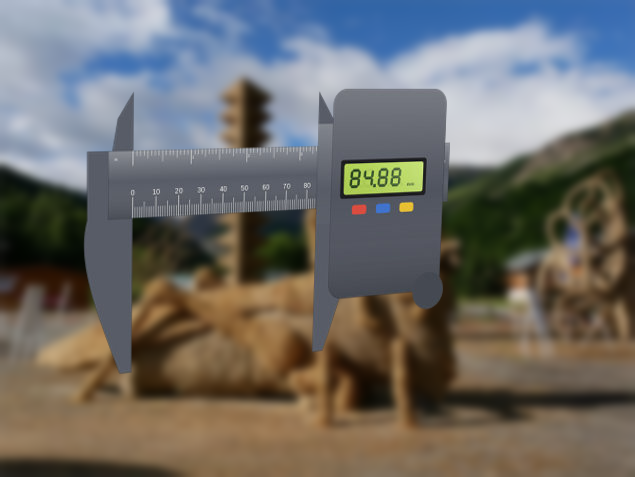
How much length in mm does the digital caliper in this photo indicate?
84.88 mm
